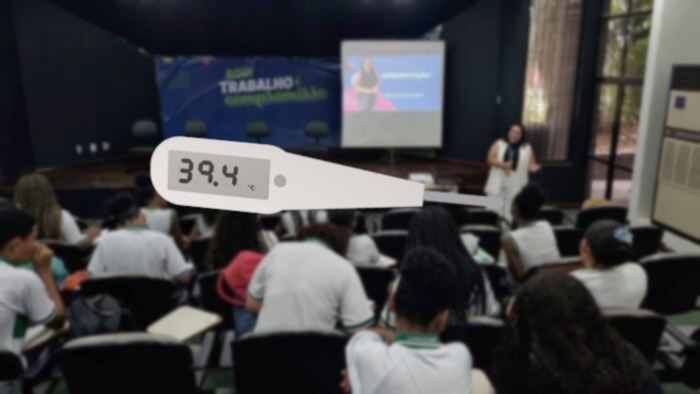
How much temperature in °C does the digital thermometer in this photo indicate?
39.4 °C
